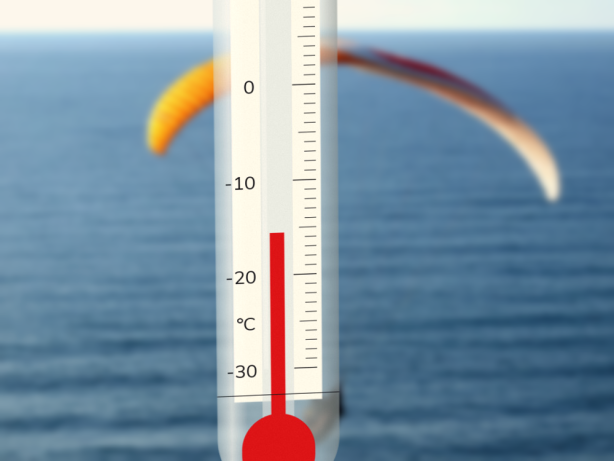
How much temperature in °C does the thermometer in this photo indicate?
-15.5 °C
